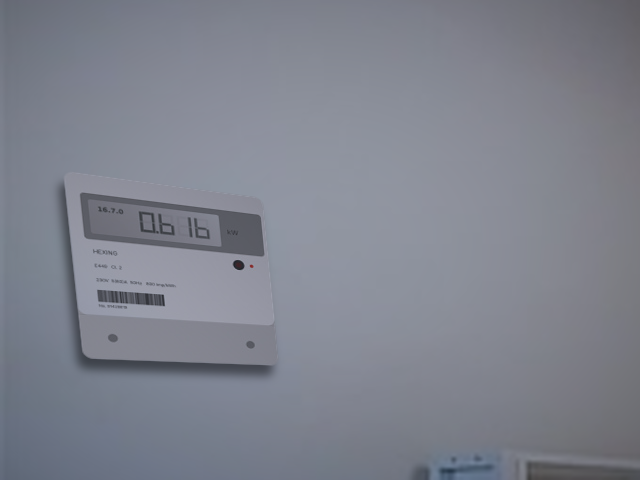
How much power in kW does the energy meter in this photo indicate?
0.616 kW
